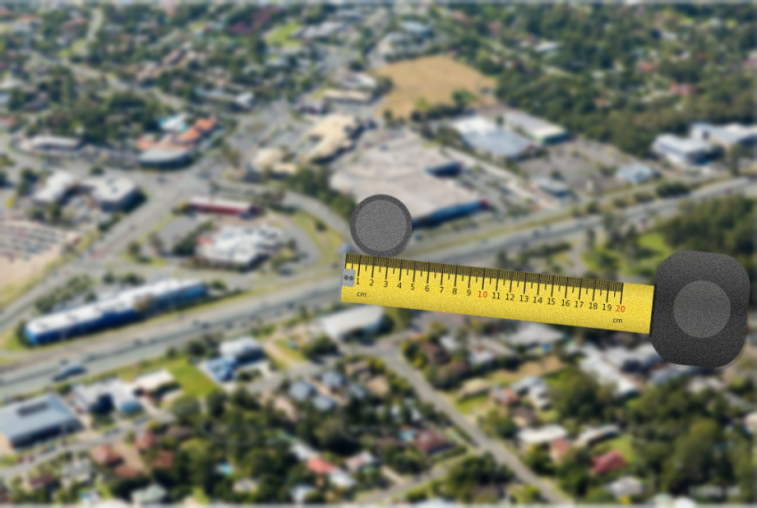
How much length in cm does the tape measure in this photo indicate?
4.5 cm
